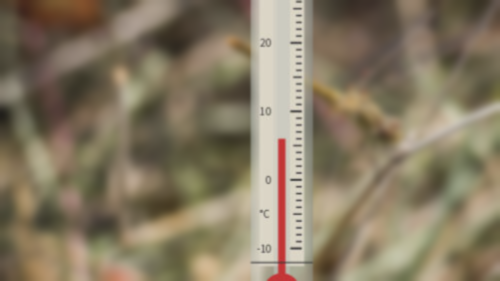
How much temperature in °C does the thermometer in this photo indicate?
6 °C
